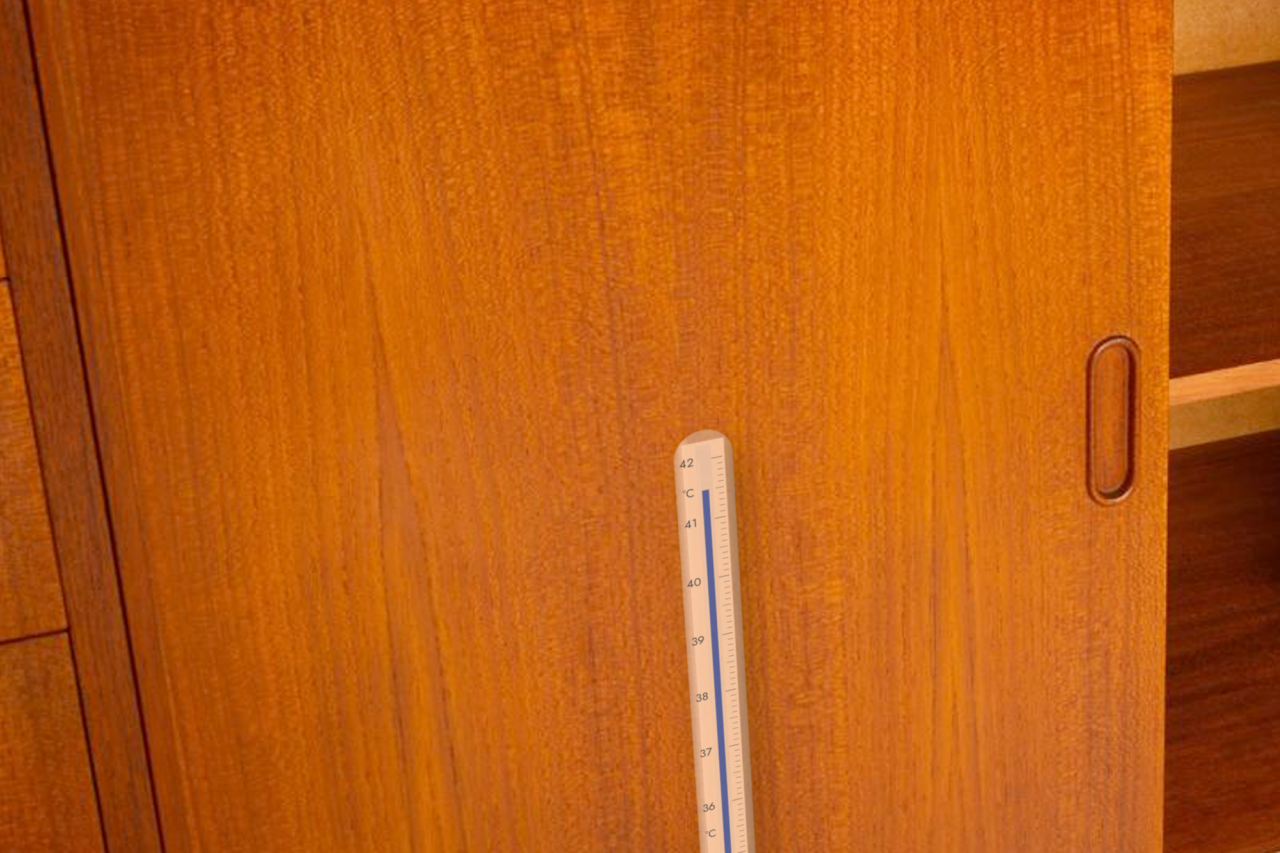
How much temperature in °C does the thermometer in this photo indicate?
41.5 °C
